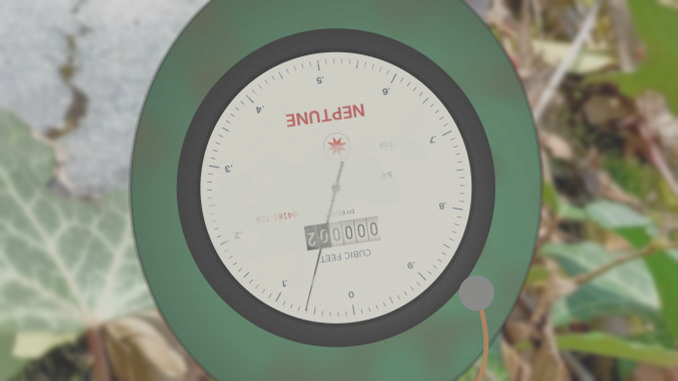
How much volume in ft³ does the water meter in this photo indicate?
2.06 ft³
